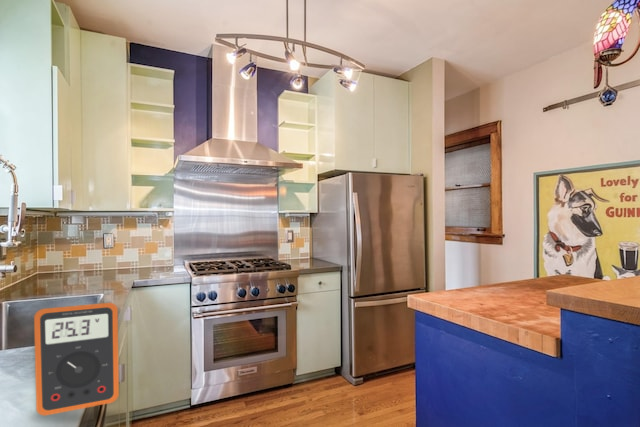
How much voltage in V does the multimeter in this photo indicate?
25.3 V
